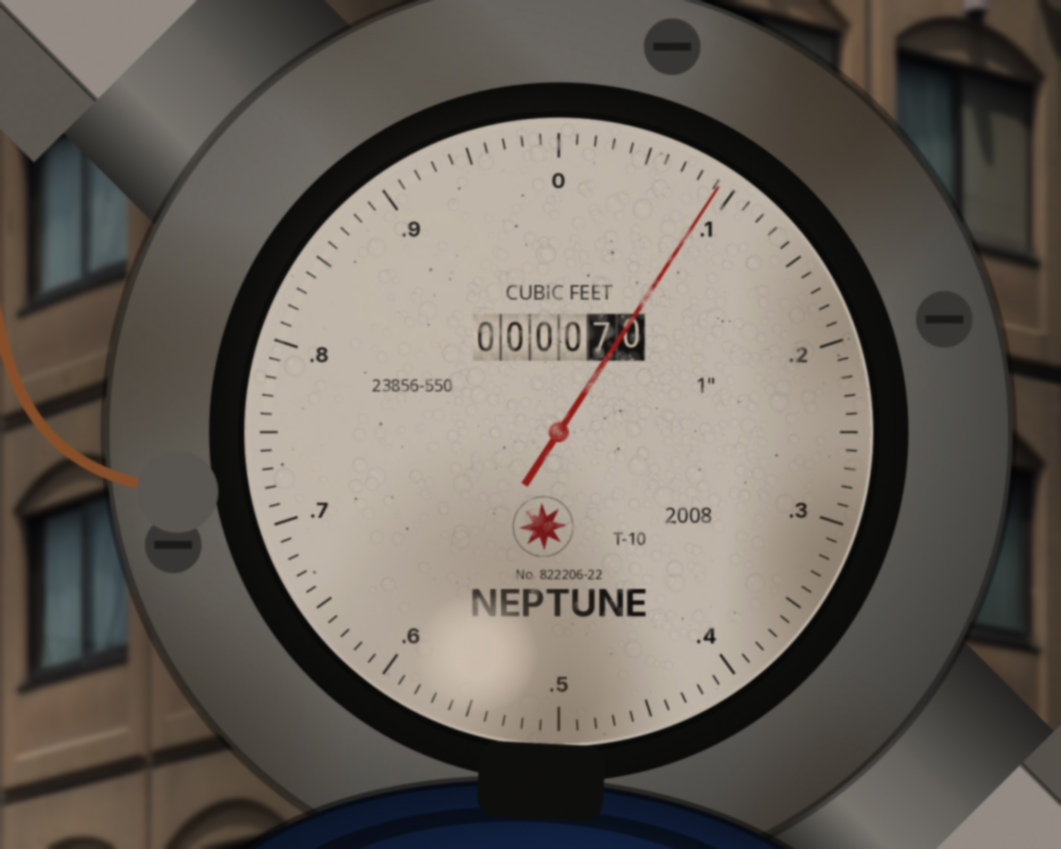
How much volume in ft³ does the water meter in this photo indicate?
70.09 ft³
